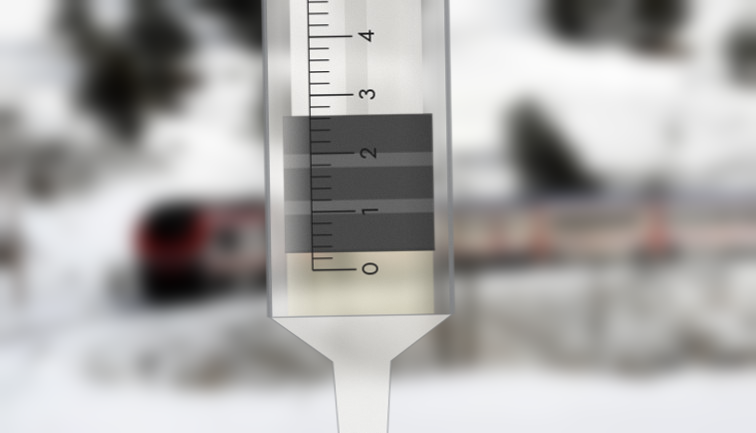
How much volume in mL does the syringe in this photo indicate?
0.3 mL
